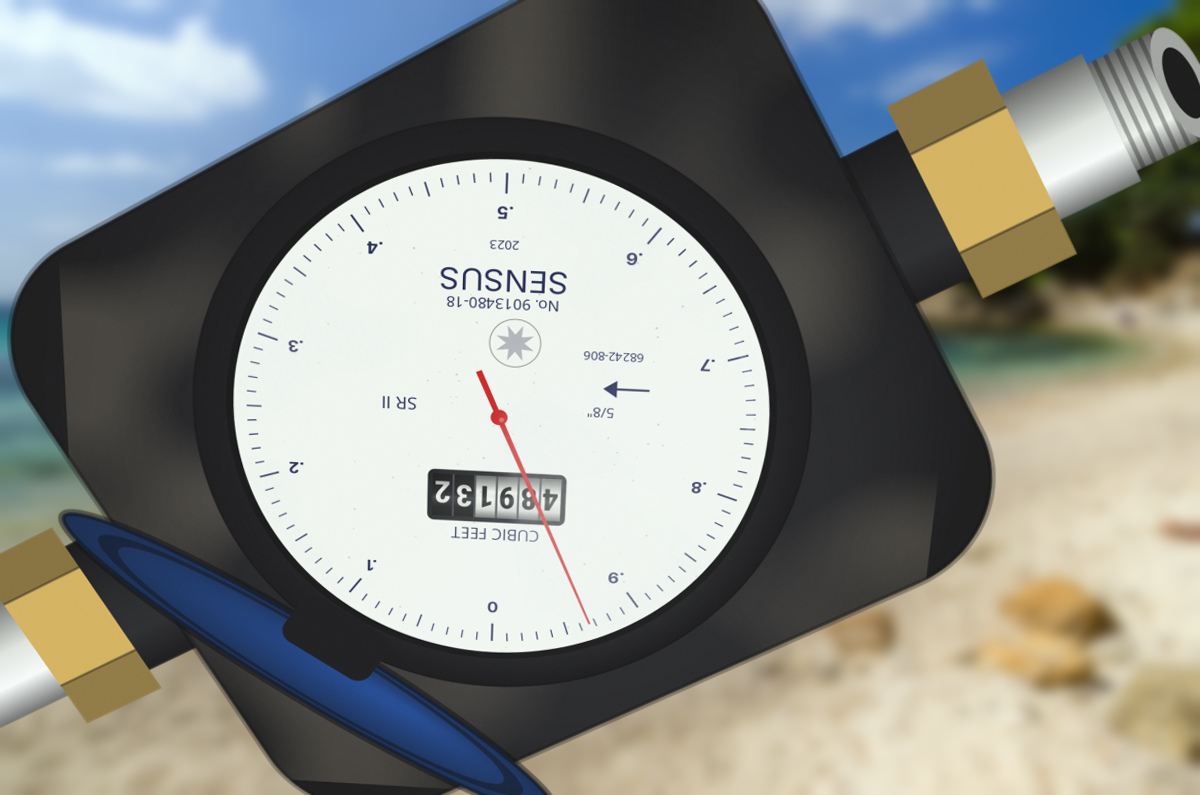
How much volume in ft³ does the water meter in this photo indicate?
489131.93 ft³
